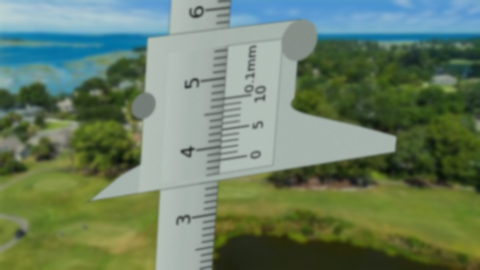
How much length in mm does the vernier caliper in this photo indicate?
38.0 mm
